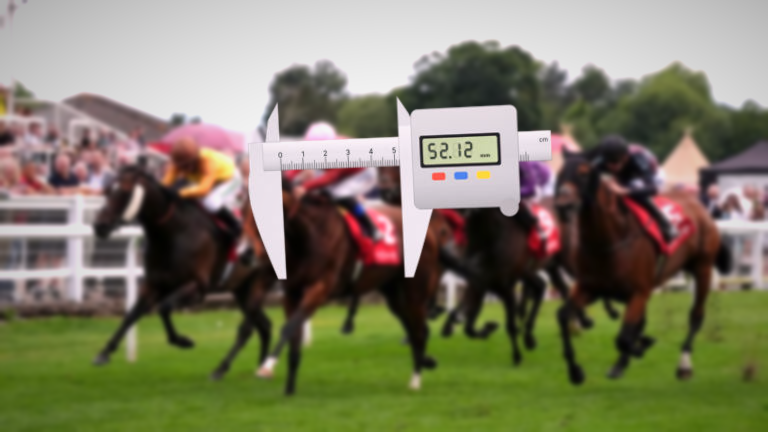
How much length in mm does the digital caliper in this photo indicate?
52.12 mm
